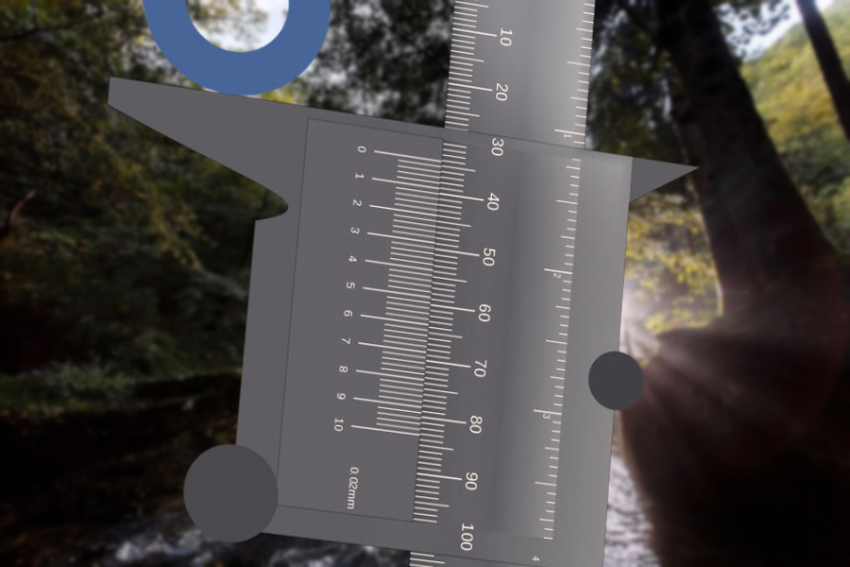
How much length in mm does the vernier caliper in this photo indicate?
34.2 mm
